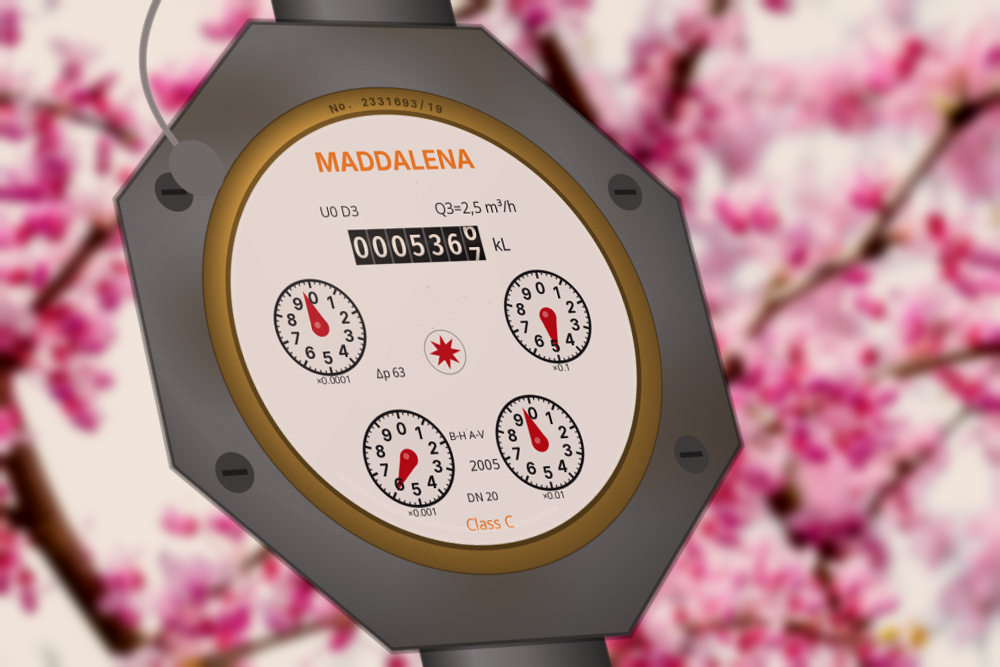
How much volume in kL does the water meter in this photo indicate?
5366.4959 kL
